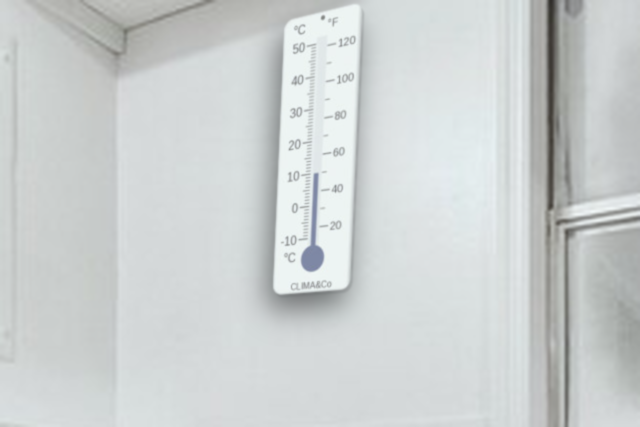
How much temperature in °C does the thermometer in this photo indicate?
10 °C
